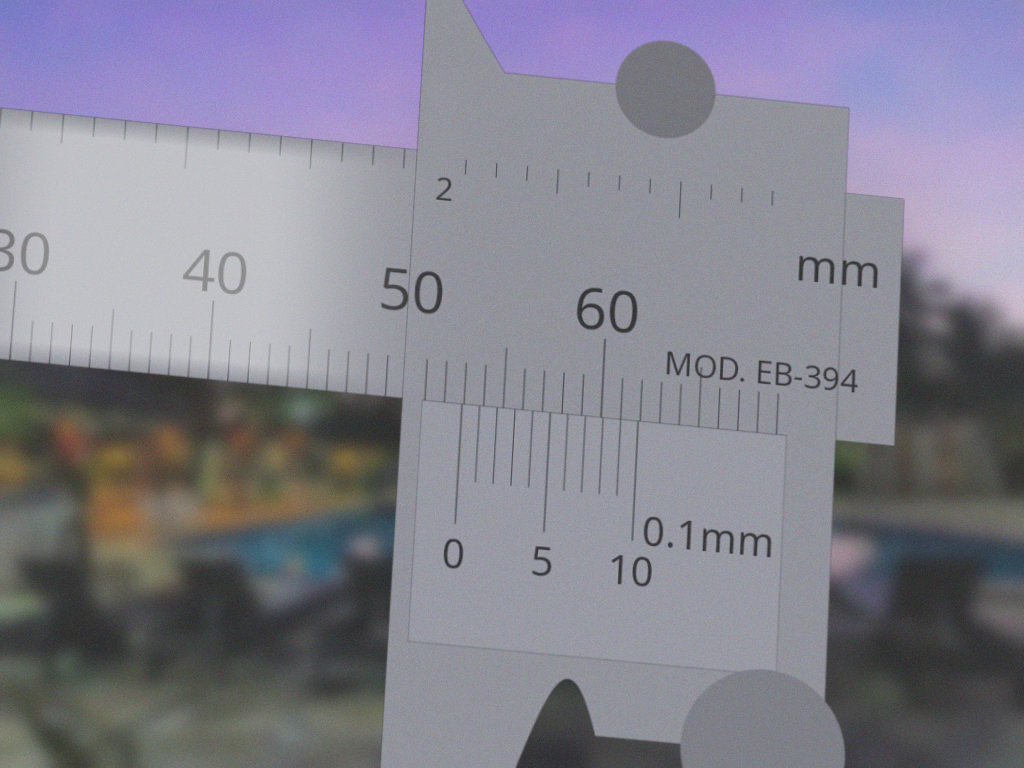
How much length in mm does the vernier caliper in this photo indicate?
52.9 mm
